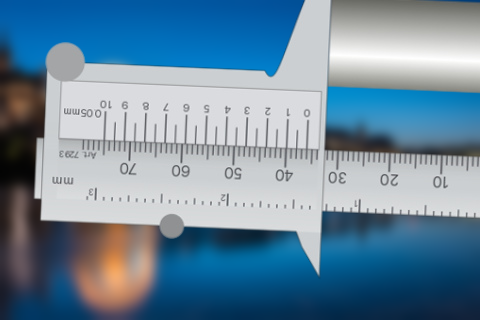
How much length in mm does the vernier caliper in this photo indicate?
36.0 mm
